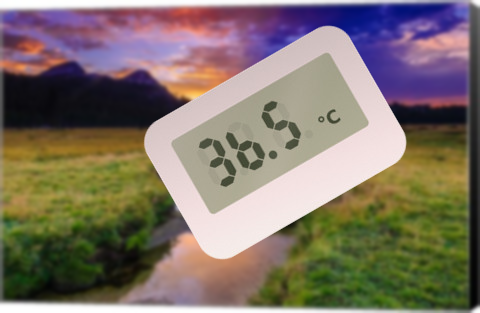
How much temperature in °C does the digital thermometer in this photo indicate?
36.5 °C
